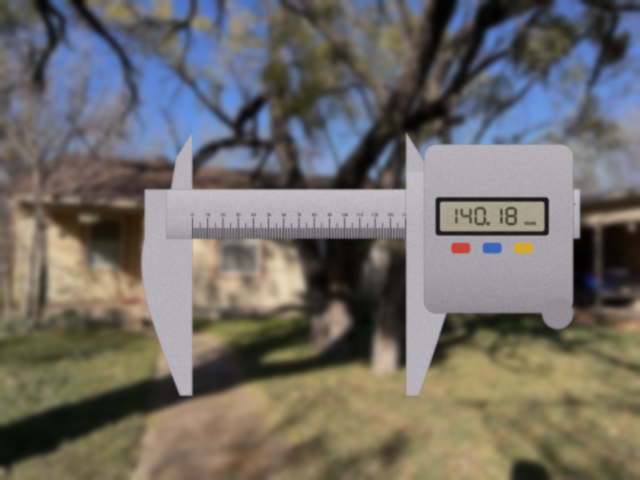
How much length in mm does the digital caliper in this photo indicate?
140.18 mm
